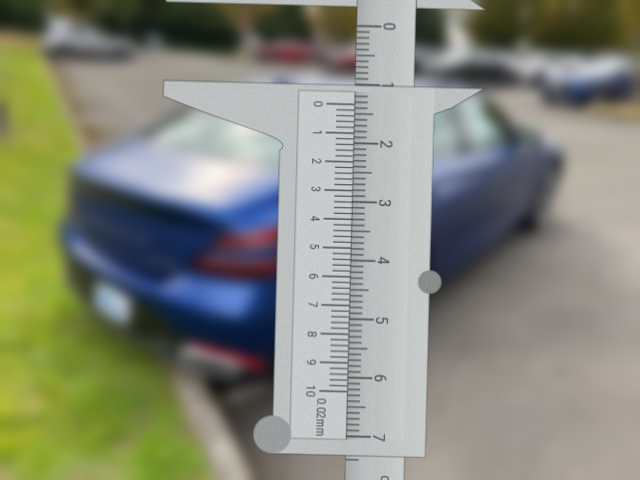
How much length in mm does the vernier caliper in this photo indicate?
13.4 mm
